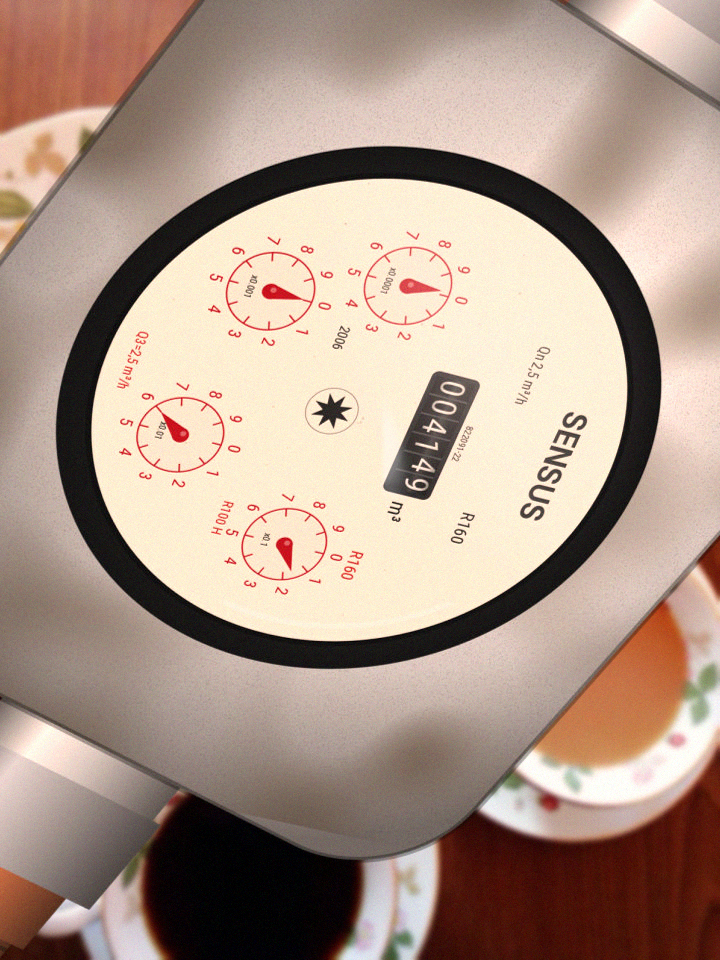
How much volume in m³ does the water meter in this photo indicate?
4149.1599 m³
